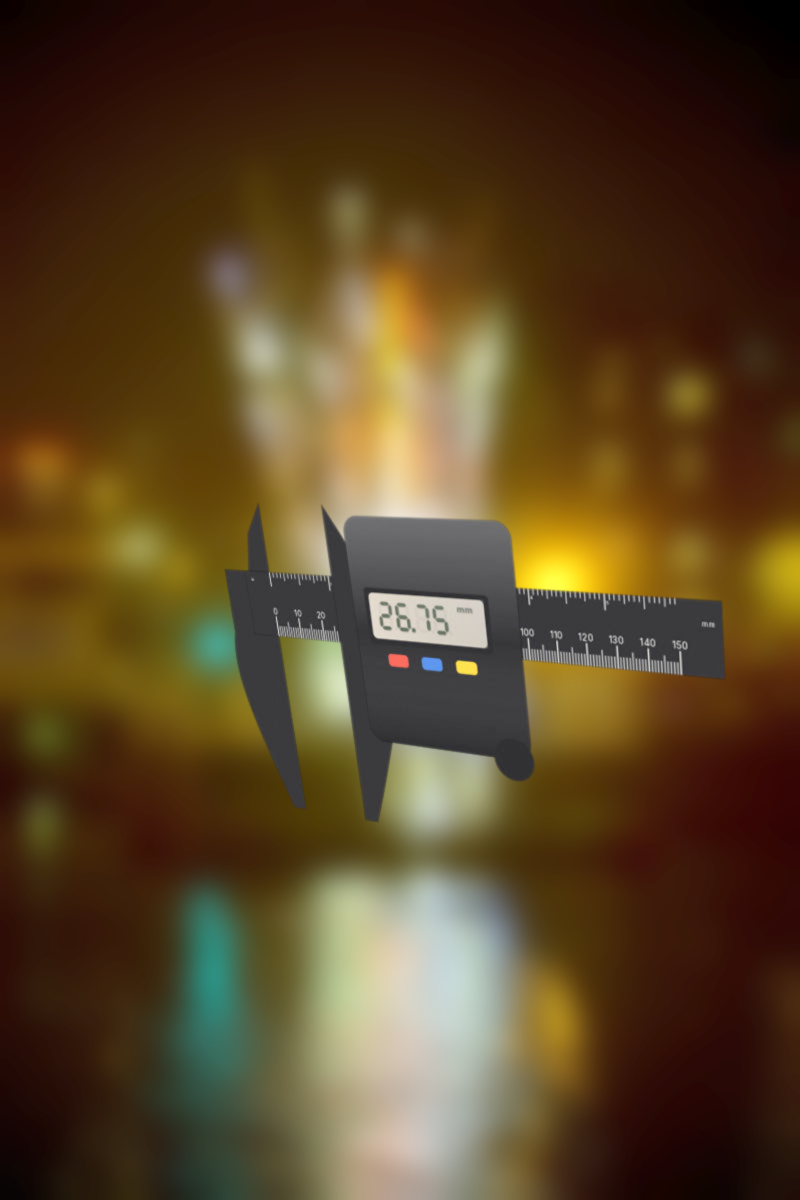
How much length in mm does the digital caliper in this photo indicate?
26.75 mm
